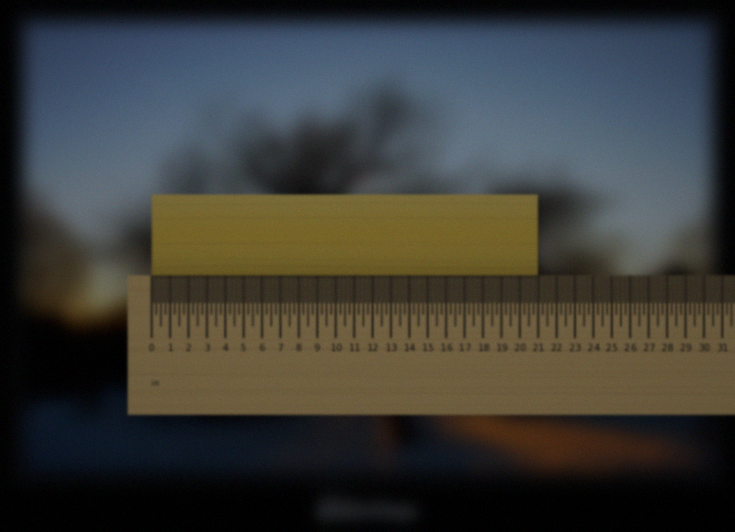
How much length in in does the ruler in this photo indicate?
21 in
